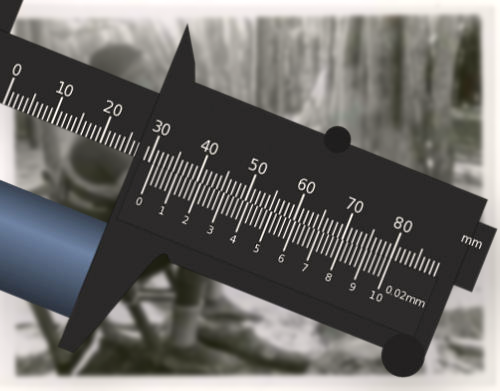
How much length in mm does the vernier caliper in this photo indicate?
31.0 mm
